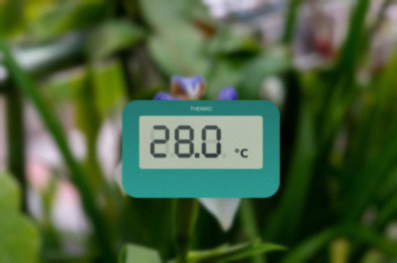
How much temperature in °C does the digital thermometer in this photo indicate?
28.0 °C
